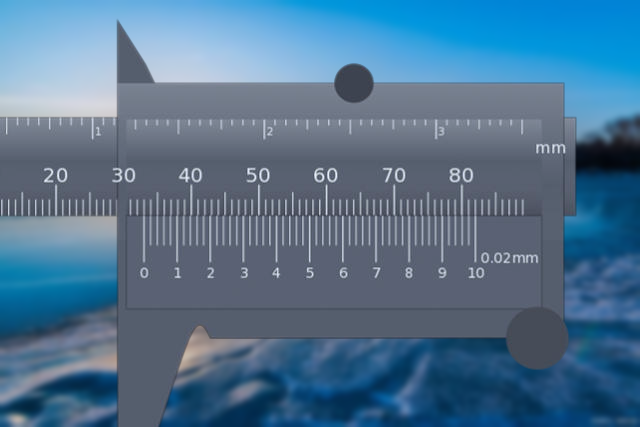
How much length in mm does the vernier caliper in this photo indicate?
33.0 mm
